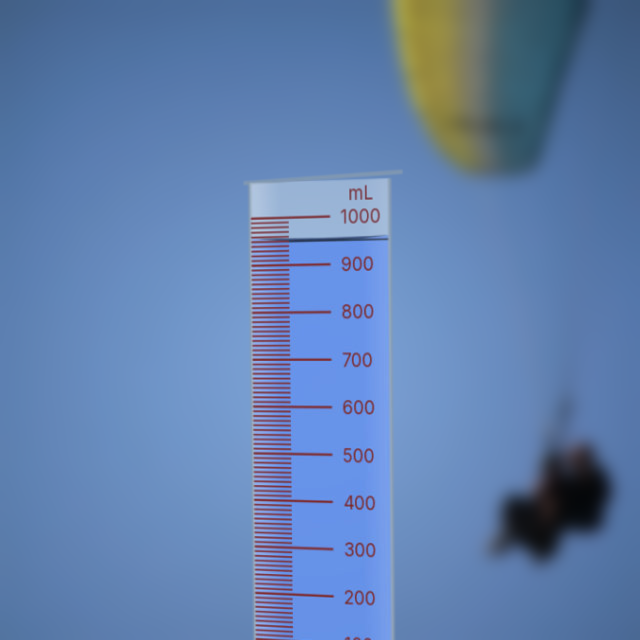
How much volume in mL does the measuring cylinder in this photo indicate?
950 mL
